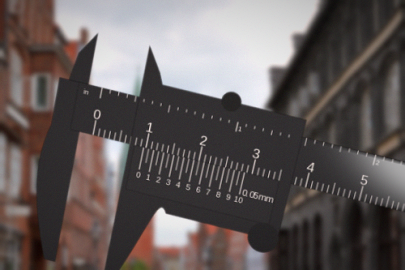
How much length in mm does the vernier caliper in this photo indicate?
9.6 mm
